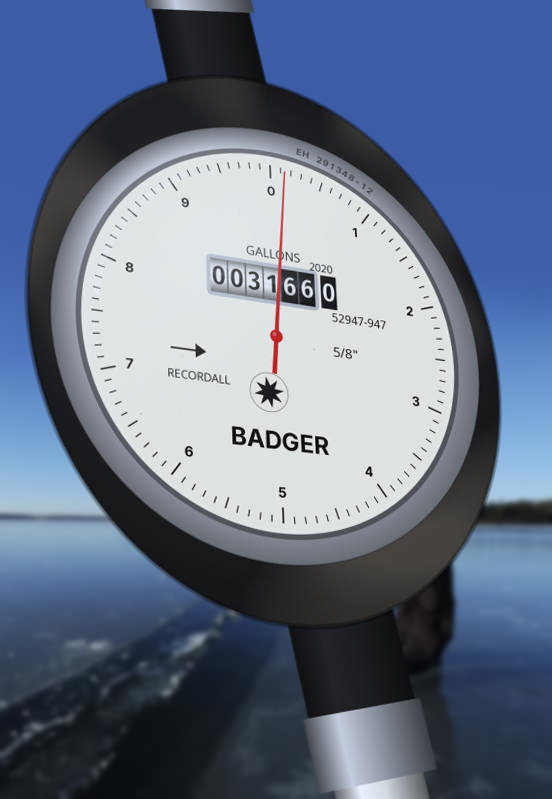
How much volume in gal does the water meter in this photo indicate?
31660.1 gal
